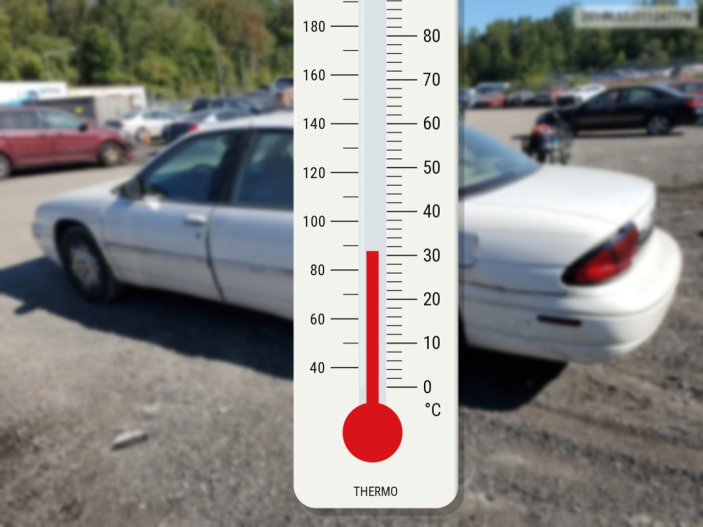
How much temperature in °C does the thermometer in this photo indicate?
31 °C
